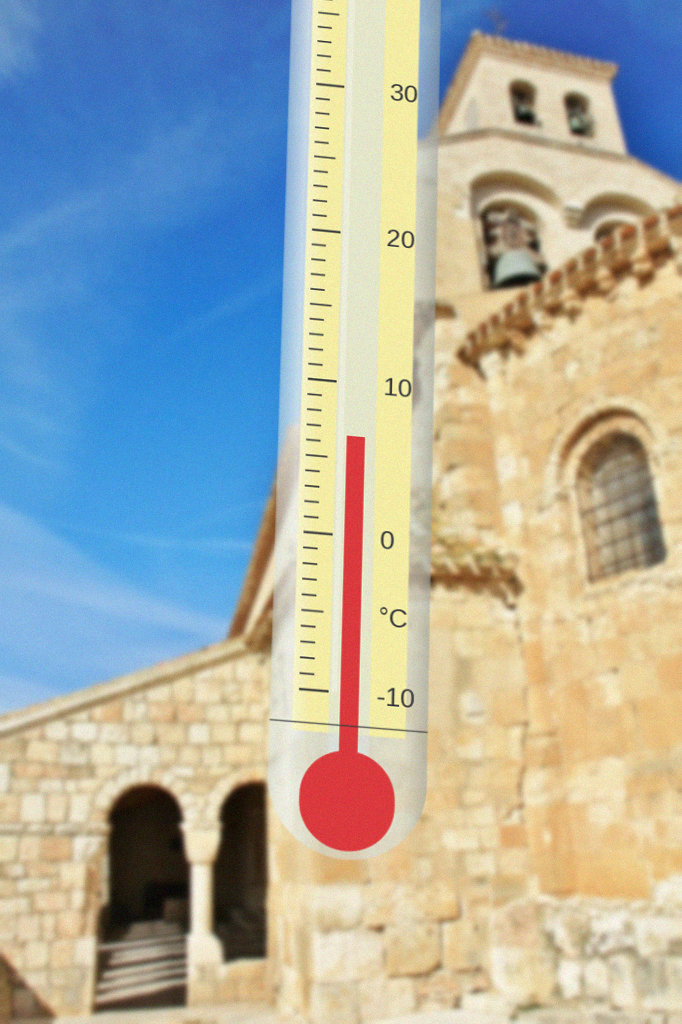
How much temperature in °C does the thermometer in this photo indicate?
6.5 °C
